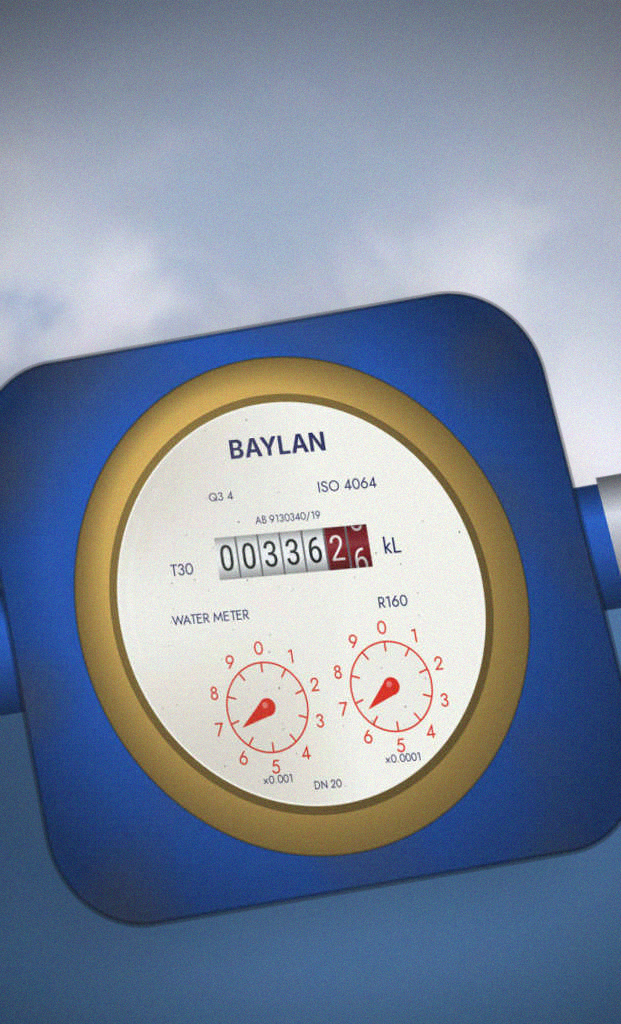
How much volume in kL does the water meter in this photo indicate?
336.2566 kL
